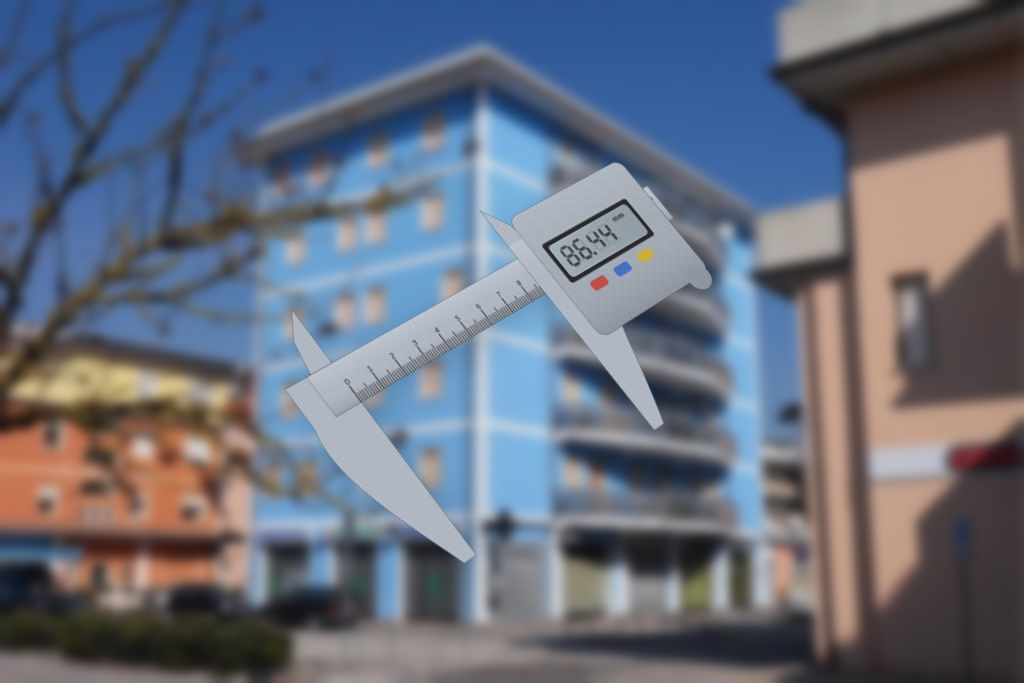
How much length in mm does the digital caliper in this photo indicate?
86.44 mm
